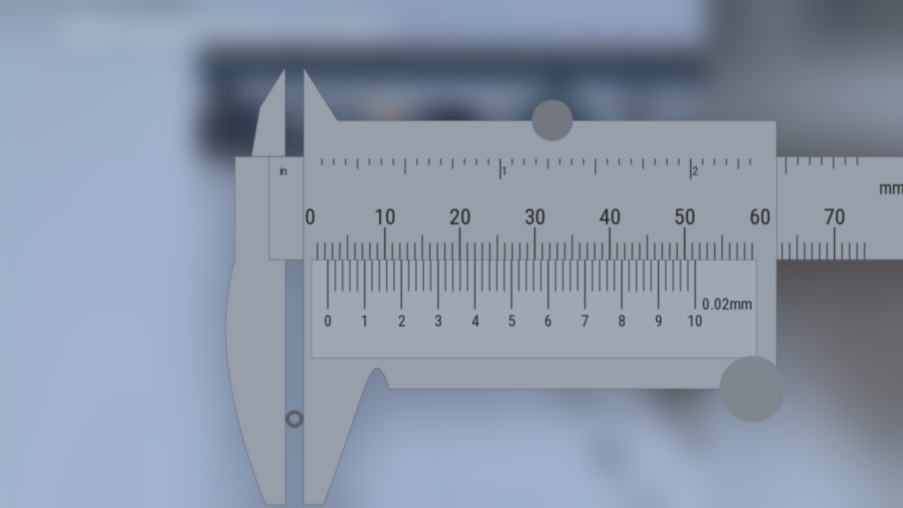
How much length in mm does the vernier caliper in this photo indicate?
2.4 mm
